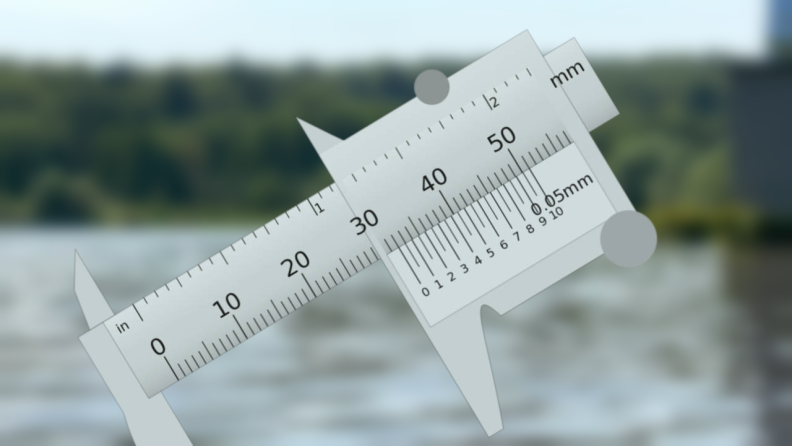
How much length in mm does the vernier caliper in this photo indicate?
32.0 mm
